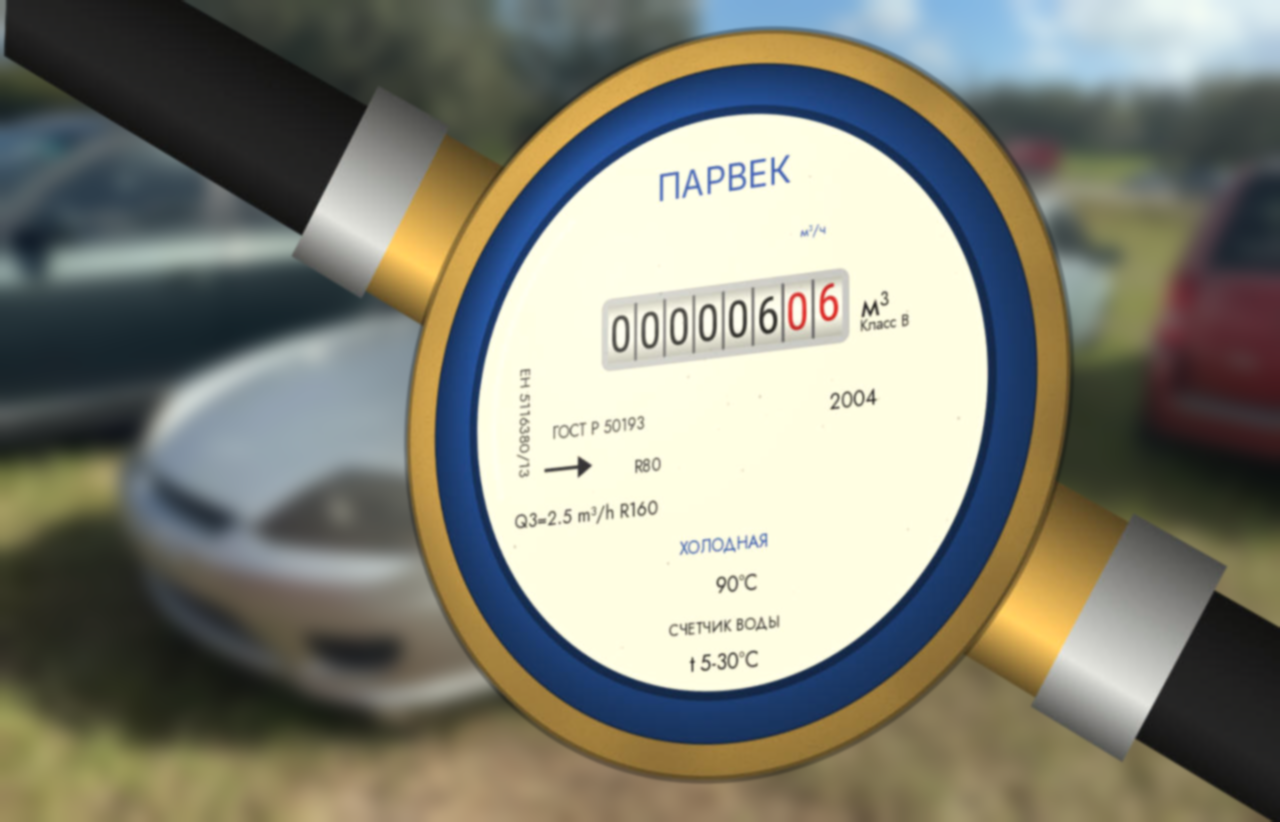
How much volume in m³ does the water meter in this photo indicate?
6.06 m³
